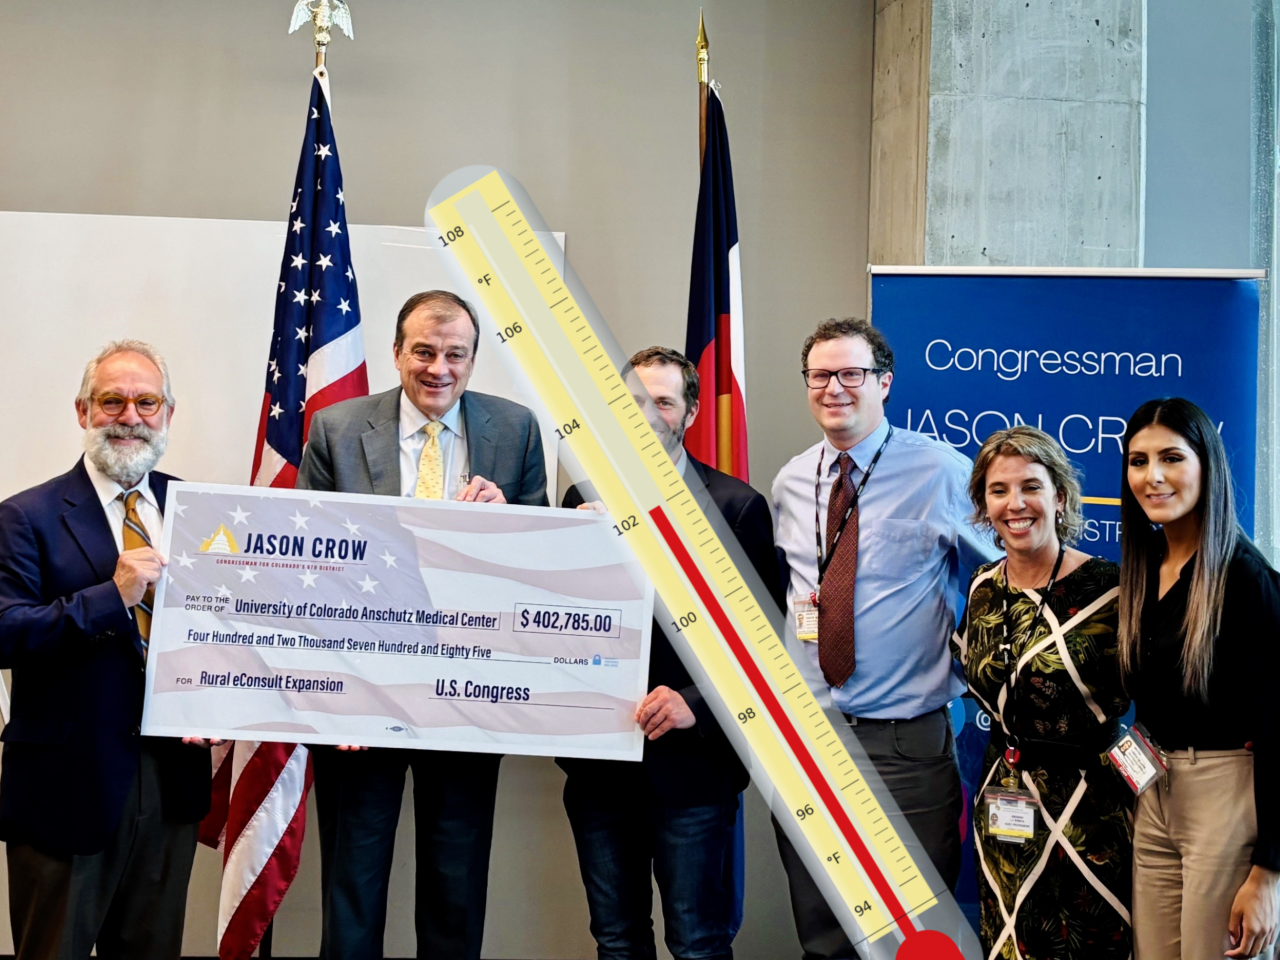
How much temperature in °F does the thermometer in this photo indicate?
102 °F
